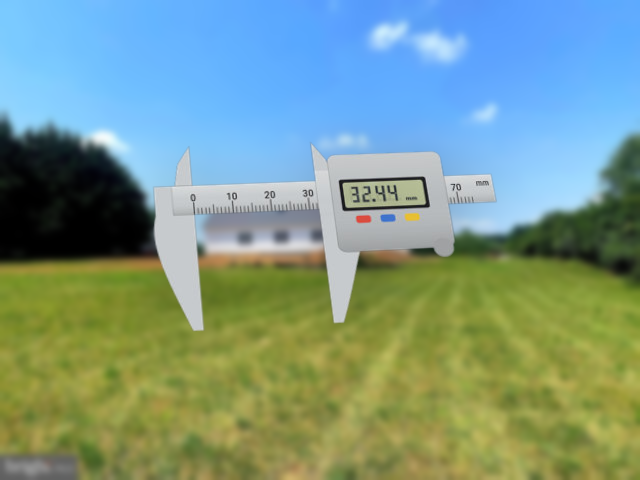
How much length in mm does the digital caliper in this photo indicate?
32.44 mm
